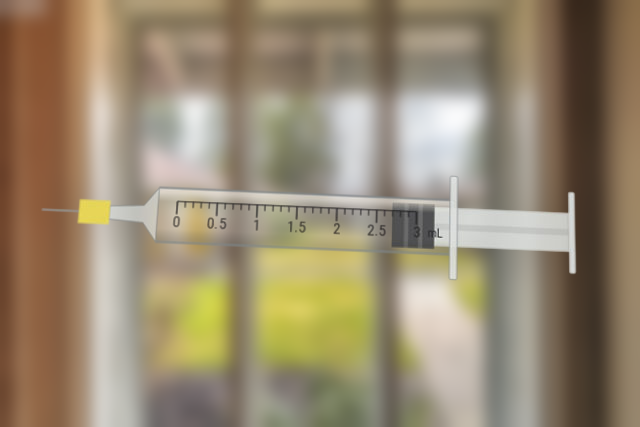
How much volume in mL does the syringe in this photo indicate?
2.7 mL
